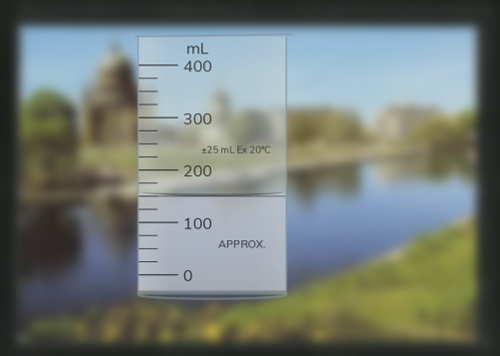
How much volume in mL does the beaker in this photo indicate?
150 mL
